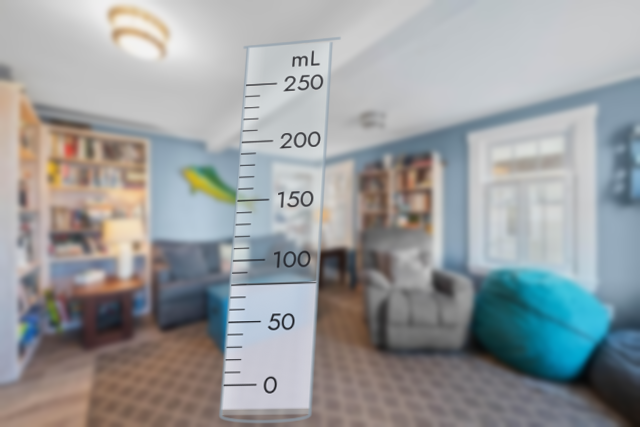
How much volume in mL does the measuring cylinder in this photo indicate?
80 mL
